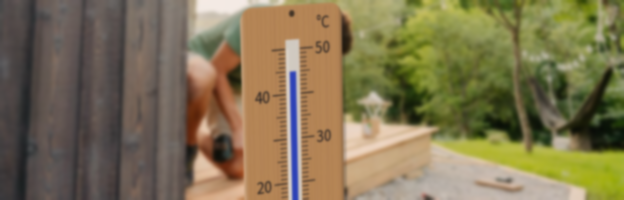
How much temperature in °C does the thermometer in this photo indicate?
45 °C
